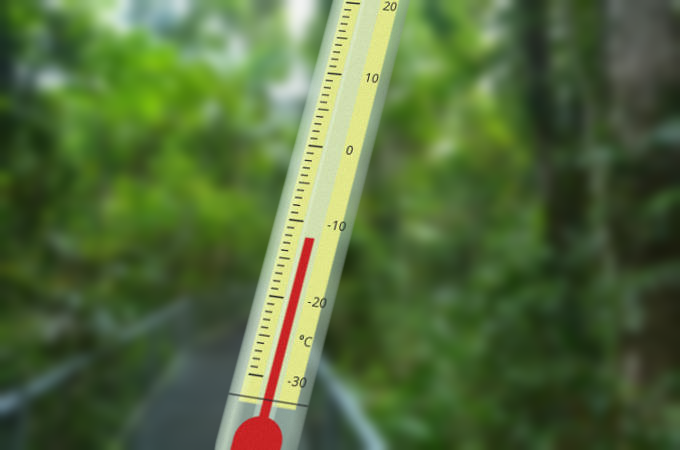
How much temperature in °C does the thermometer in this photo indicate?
-12 °C
